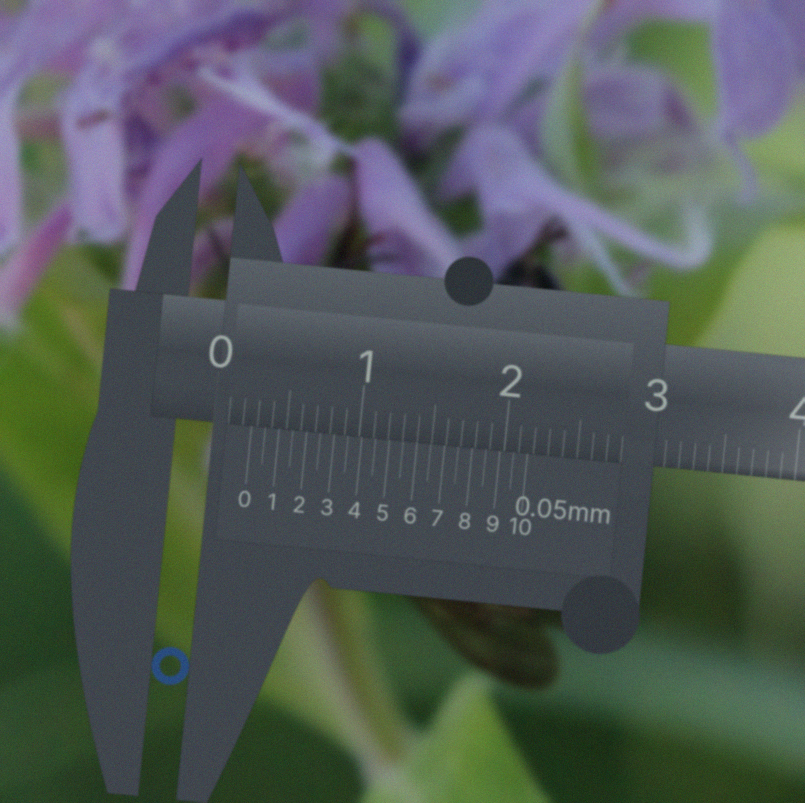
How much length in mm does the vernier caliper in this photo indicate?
2.6 mm
